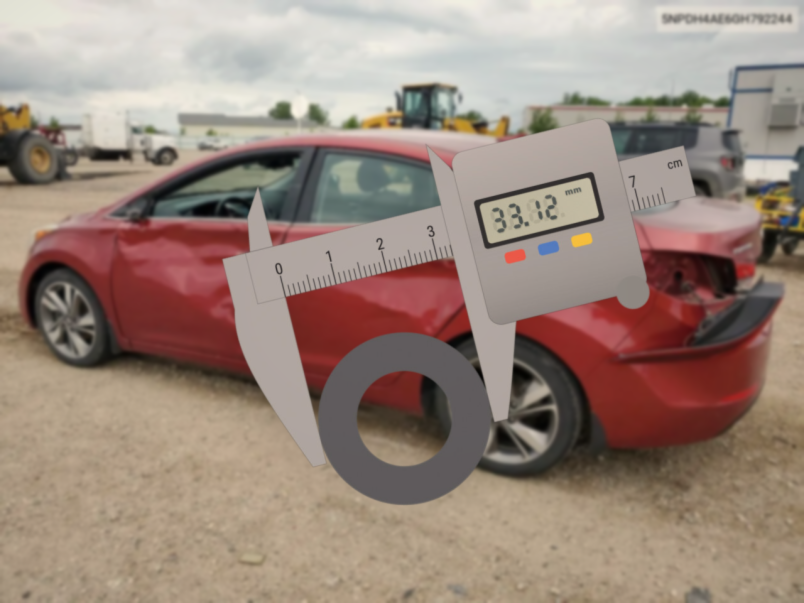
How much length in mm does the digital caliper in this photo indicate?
33.12 mm
